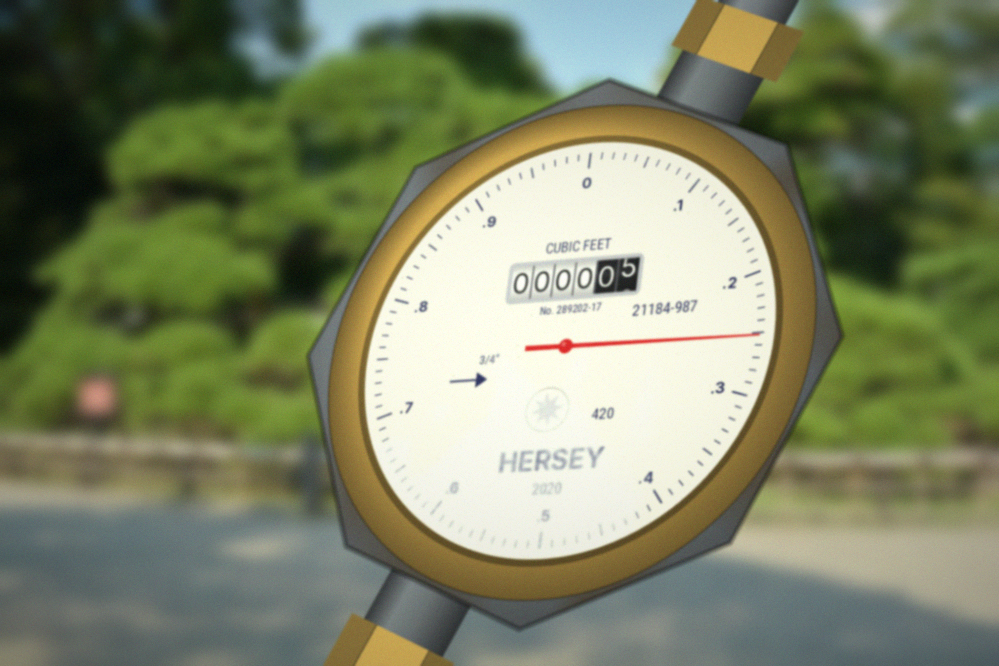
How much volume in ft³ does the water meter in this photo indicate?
5.25 ft³
